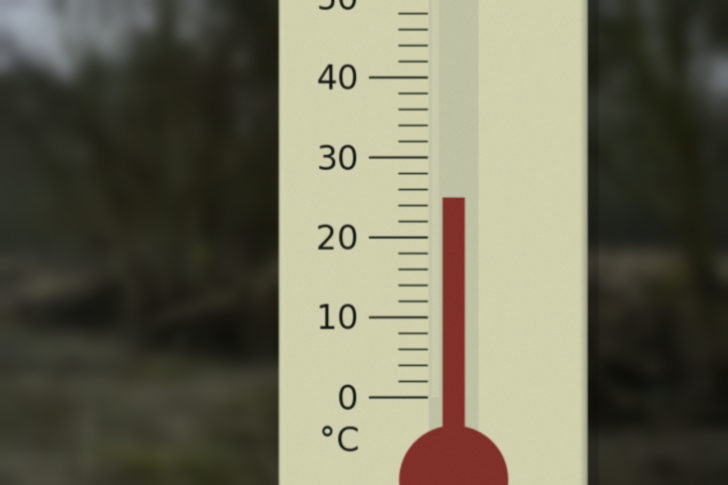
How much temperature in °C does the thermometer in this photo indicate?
25 °C
